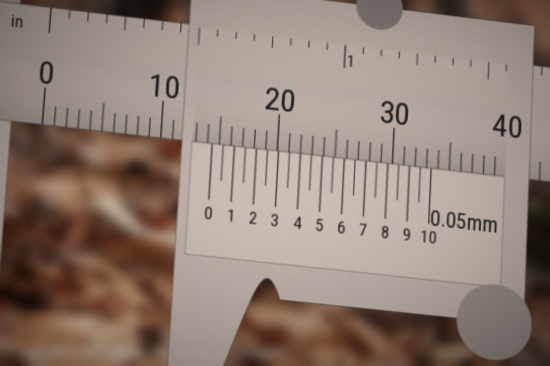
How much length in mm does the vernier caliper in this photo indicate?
14.4 mm
